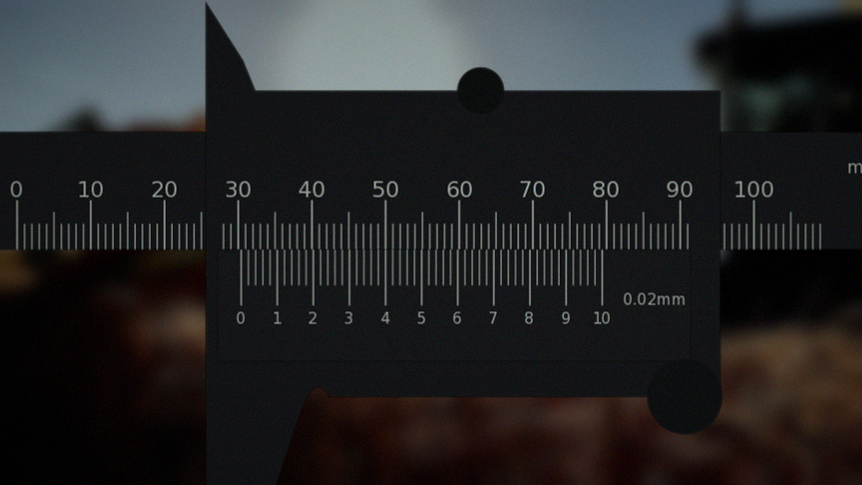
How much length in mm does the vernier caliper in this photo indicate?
30.4 mm
